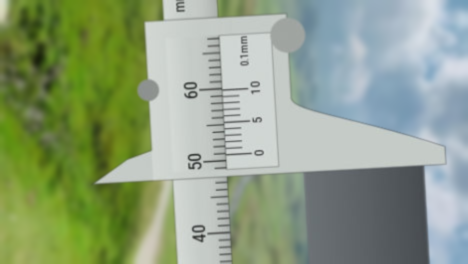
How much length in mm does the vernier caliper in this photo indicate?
50.8 mm
